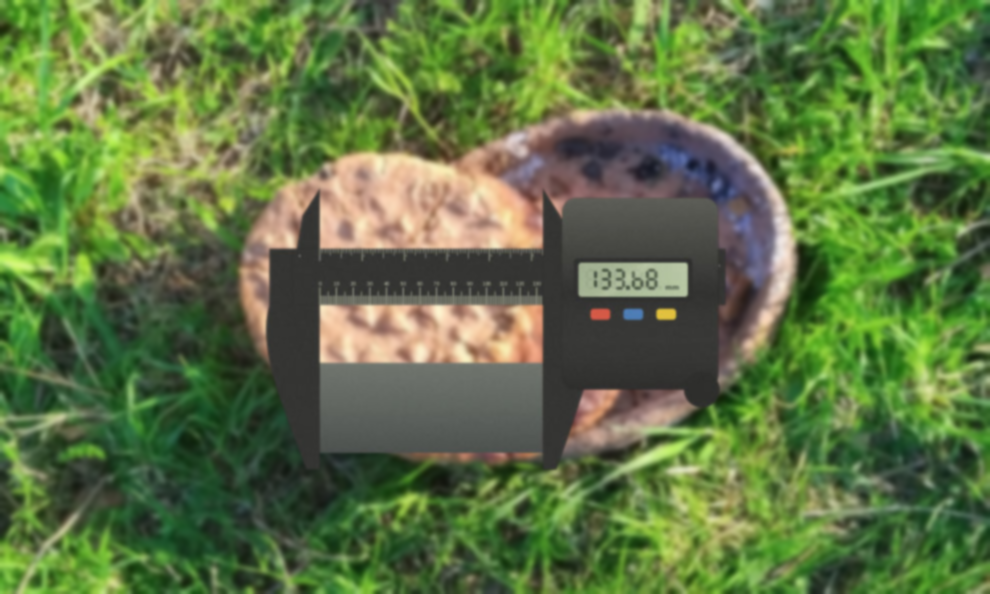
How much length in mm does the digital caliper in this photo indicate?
133.68 mm
